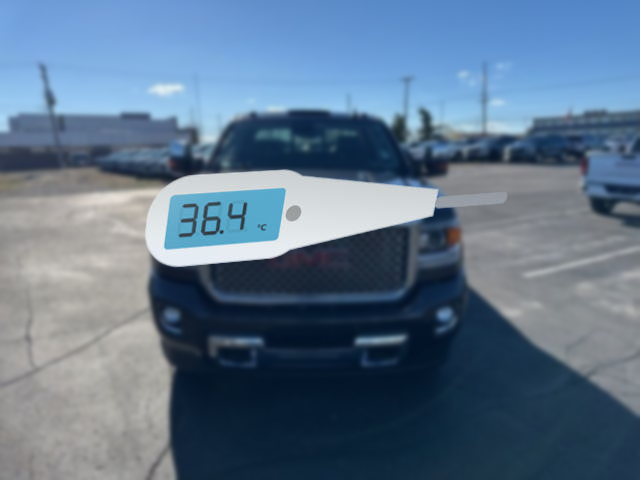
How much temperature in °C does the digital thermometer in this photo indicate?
36.4 °C
